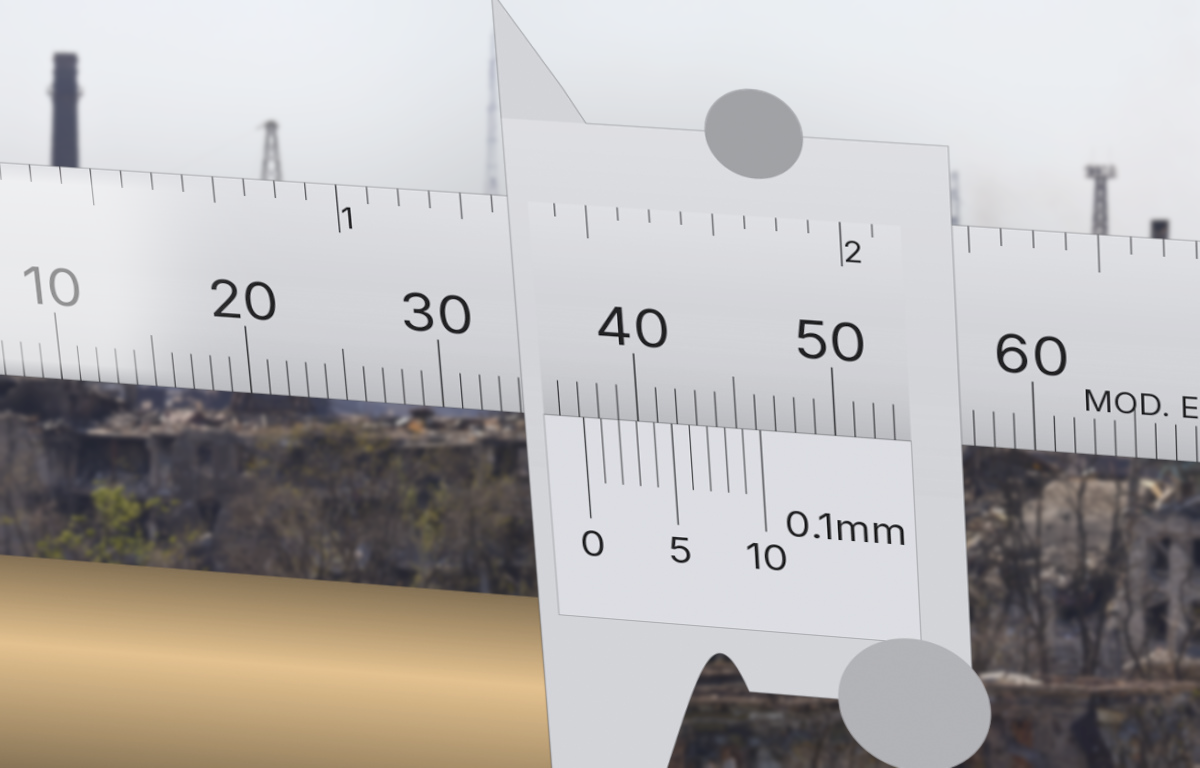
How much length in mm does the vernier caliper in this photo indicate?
37.2 mm
